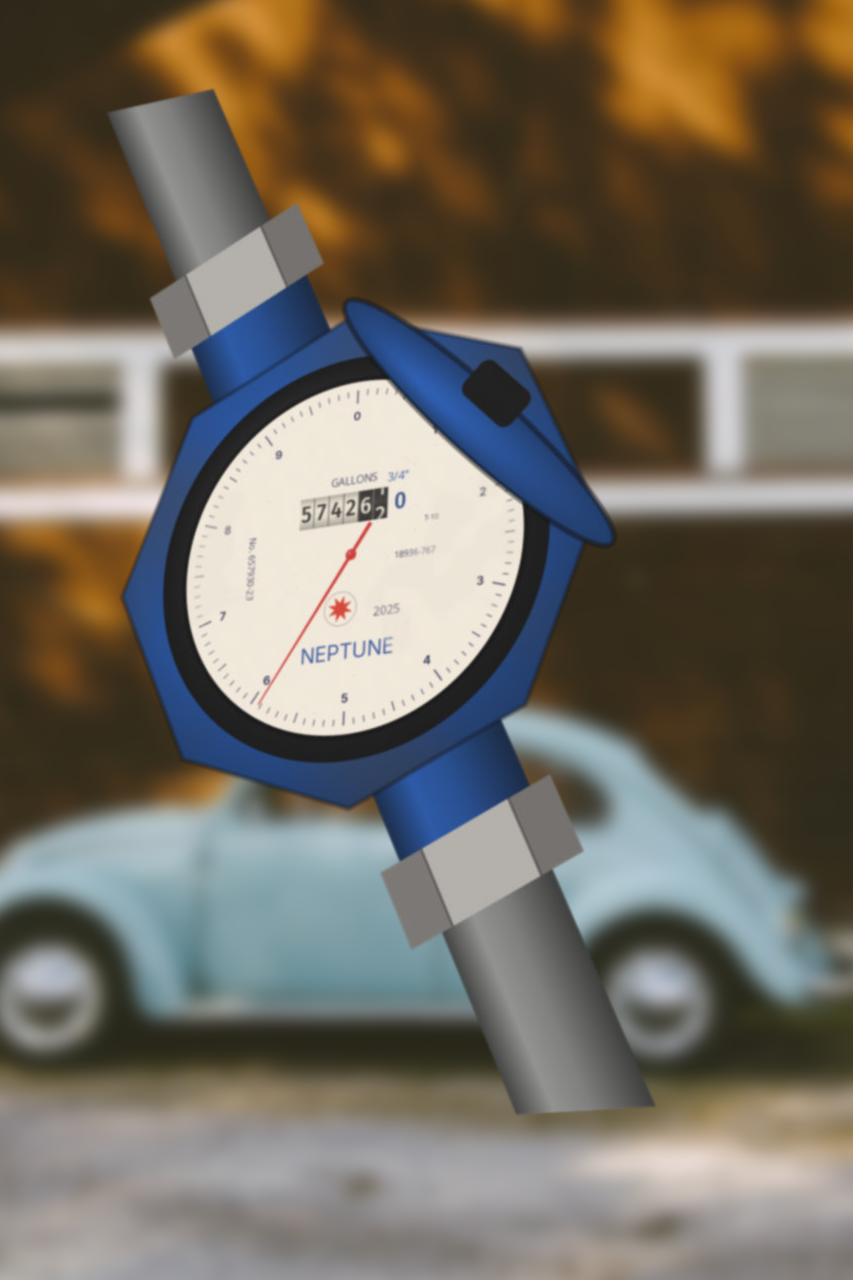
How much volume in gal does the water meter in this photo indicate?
5742615.9 gal
